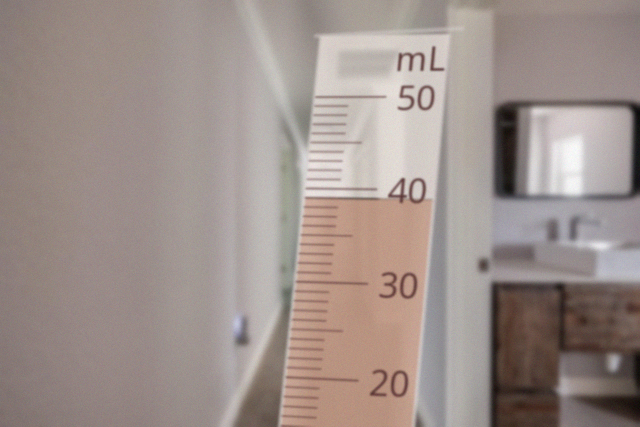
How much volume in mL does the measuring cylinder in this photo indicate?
39 mL
